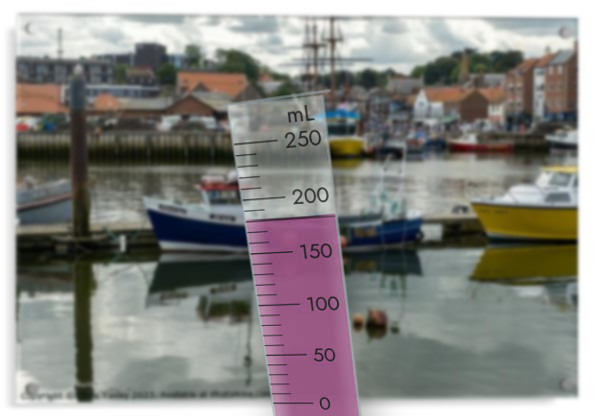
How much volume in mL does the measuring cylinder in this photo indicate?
180 mL
